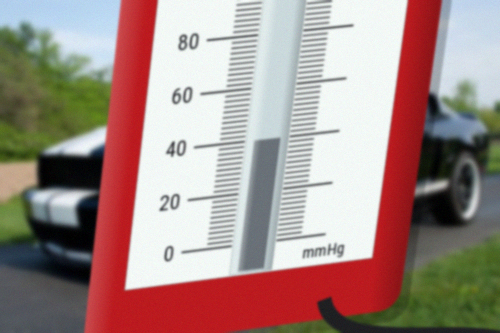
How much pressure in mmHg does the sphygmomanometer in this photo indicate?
40 mmHg
